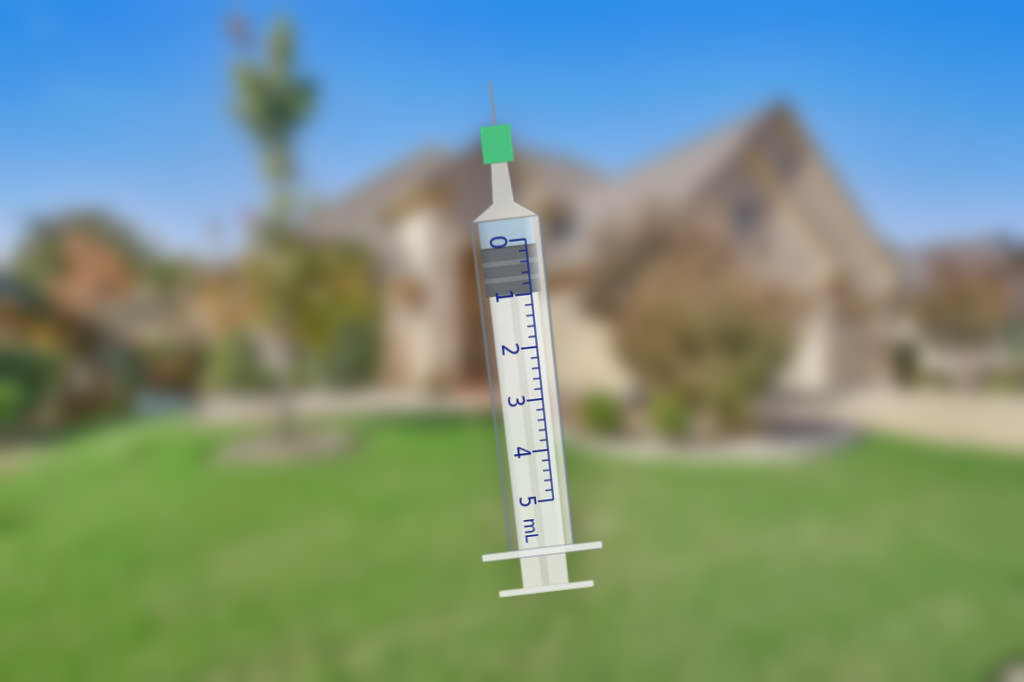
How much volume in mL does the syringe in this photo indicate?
0.1 mL
